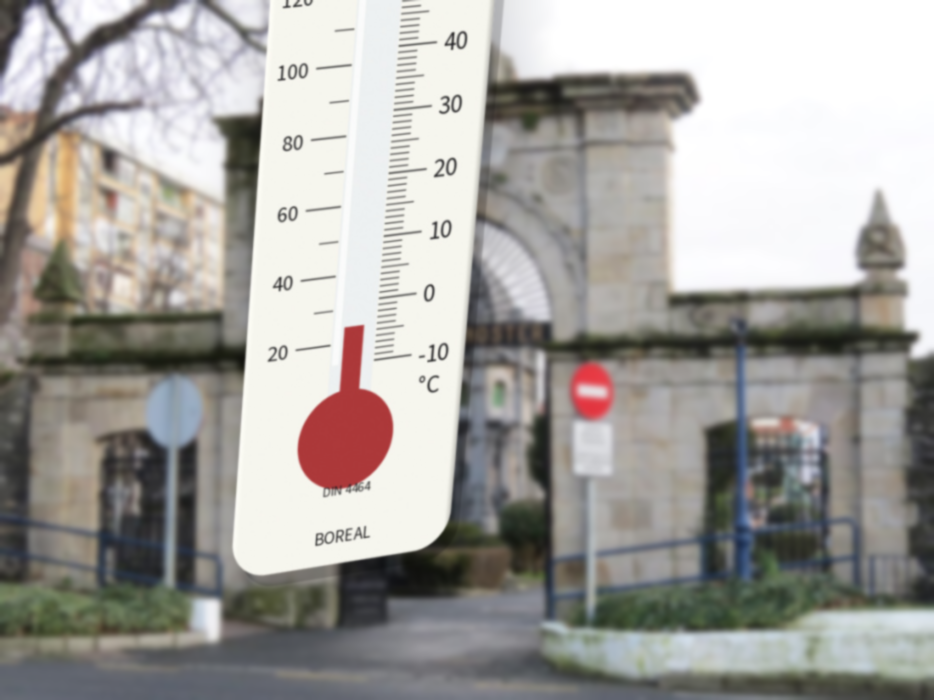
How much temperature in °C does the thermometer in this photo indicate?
-4 °C
